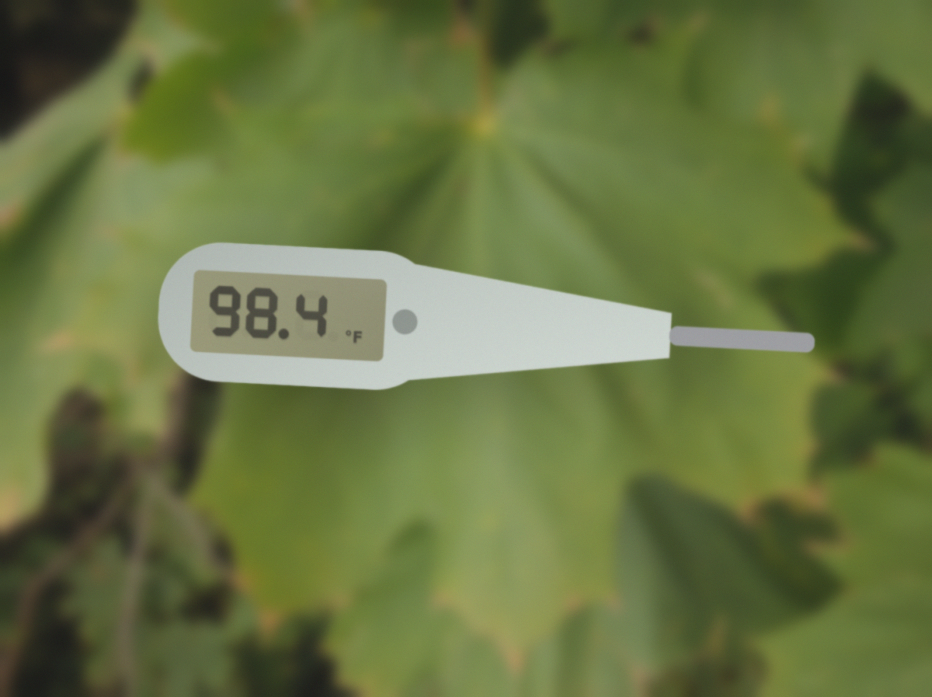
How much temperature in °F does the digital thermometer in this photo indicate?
98.4 °F
